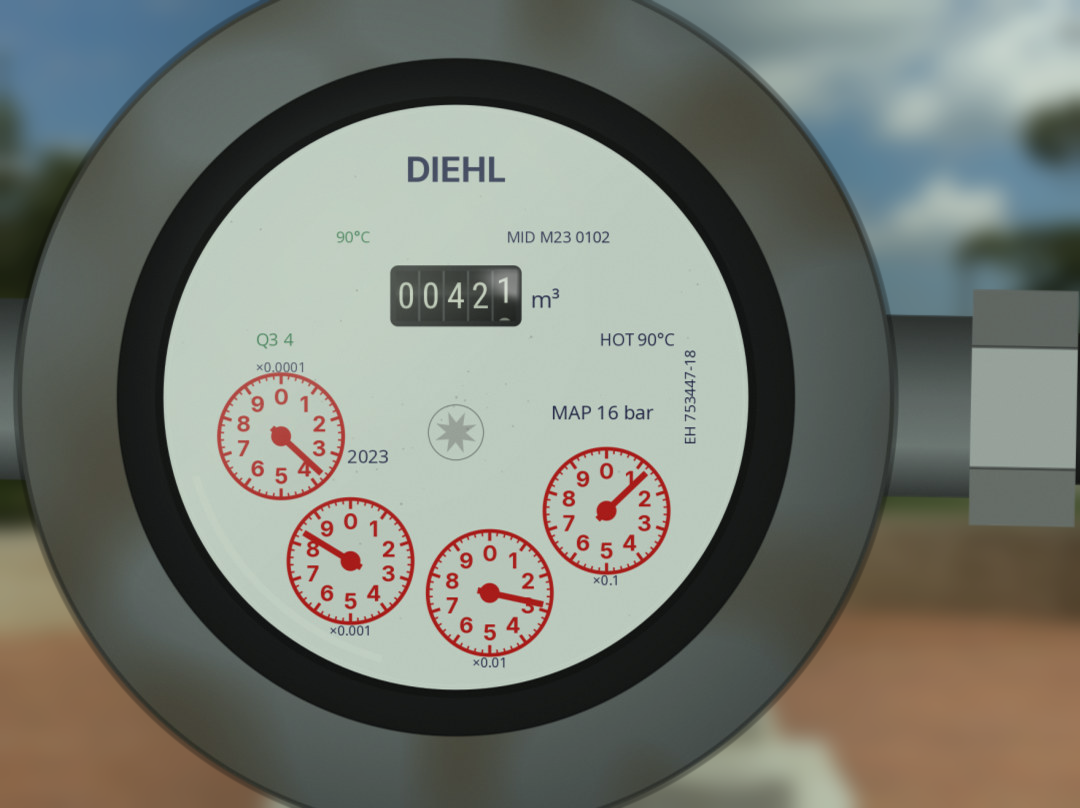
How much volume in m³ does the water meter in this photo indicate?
421.1283 m³
